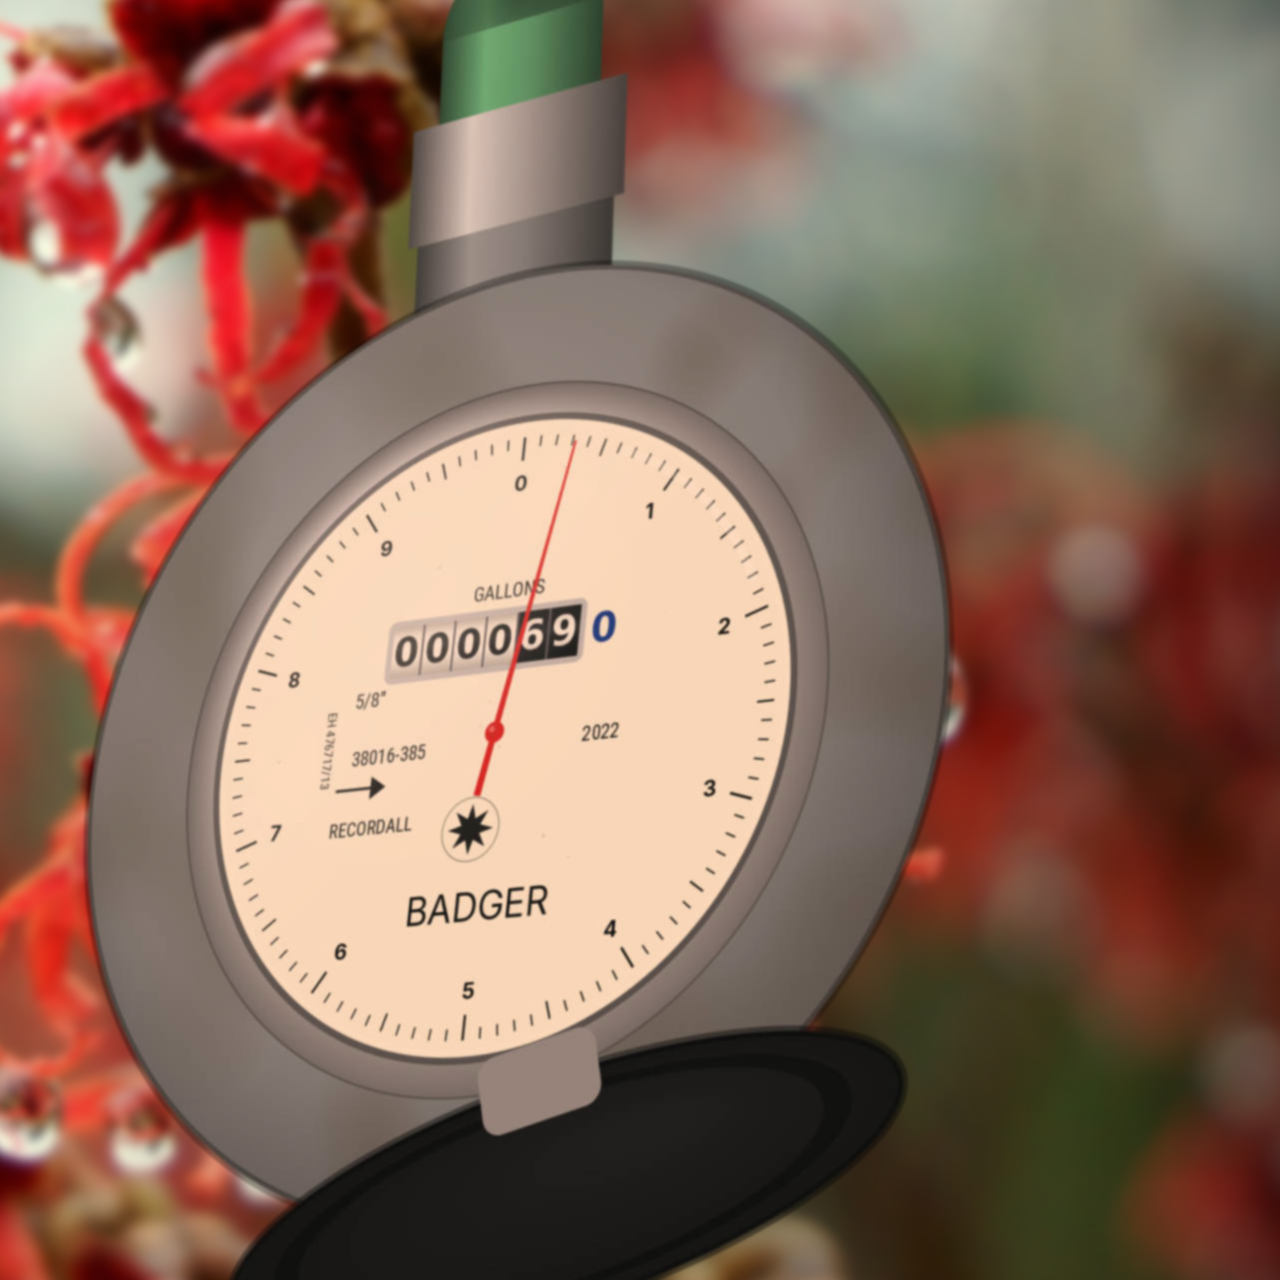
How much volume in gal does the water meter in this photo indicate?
690.3 gal
